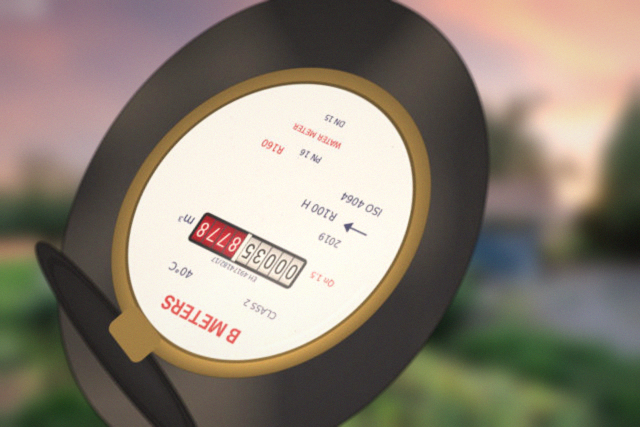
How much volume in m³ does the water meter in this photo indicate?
35.8778 m³
